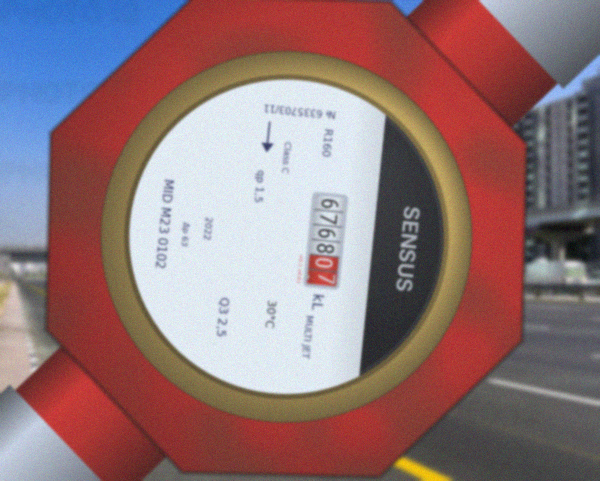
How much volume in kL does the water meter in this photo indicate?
6768.07 kL
